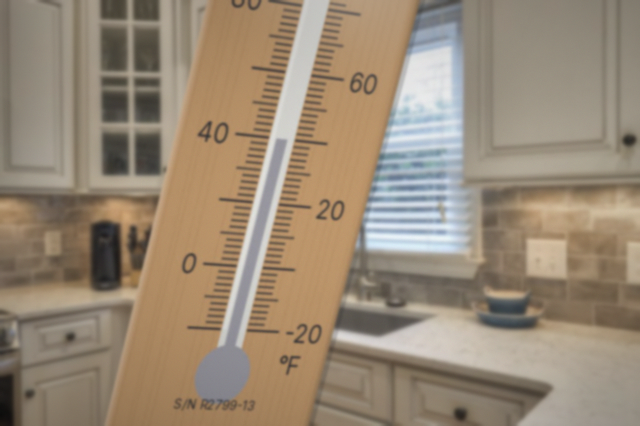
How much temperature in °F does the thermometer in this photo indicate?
40 °F
